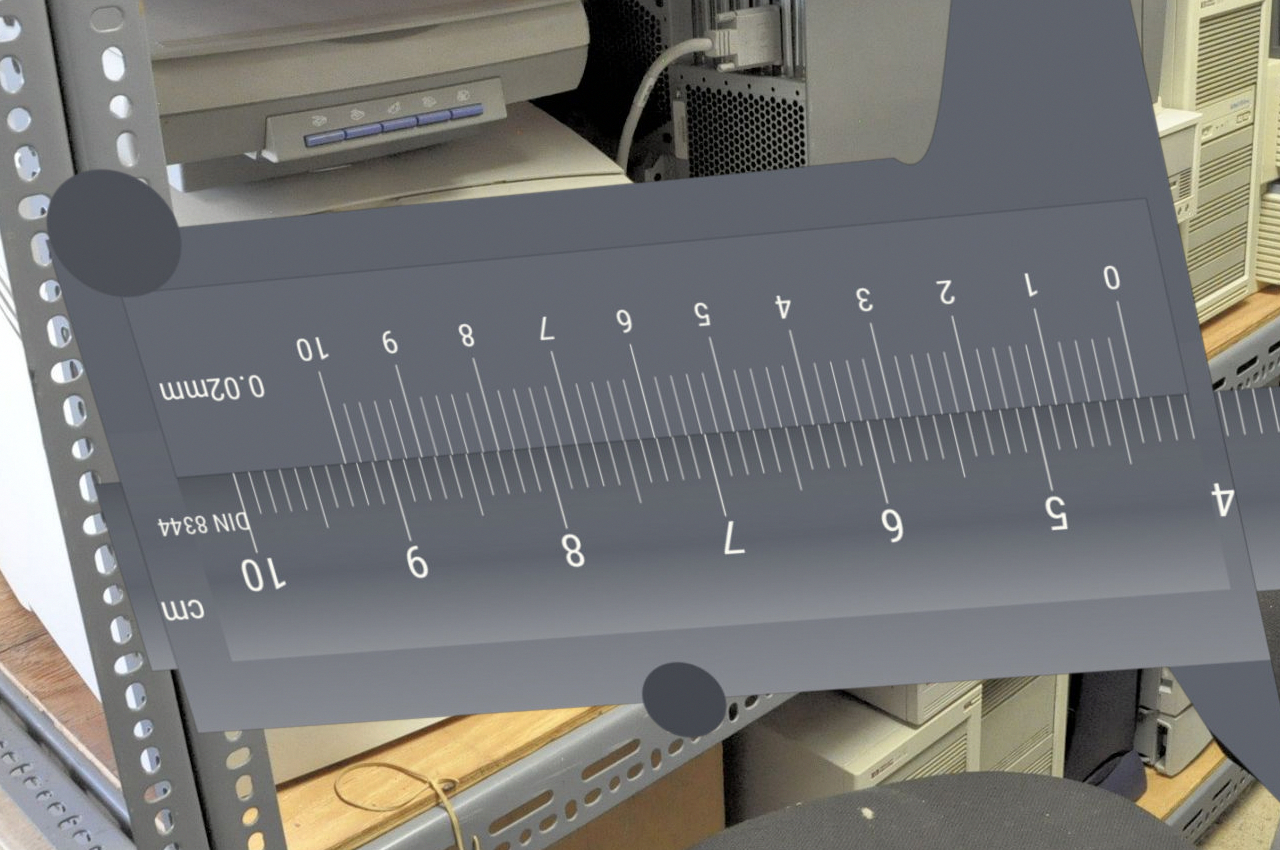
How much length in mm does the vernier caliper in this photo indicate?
43.7 mm
